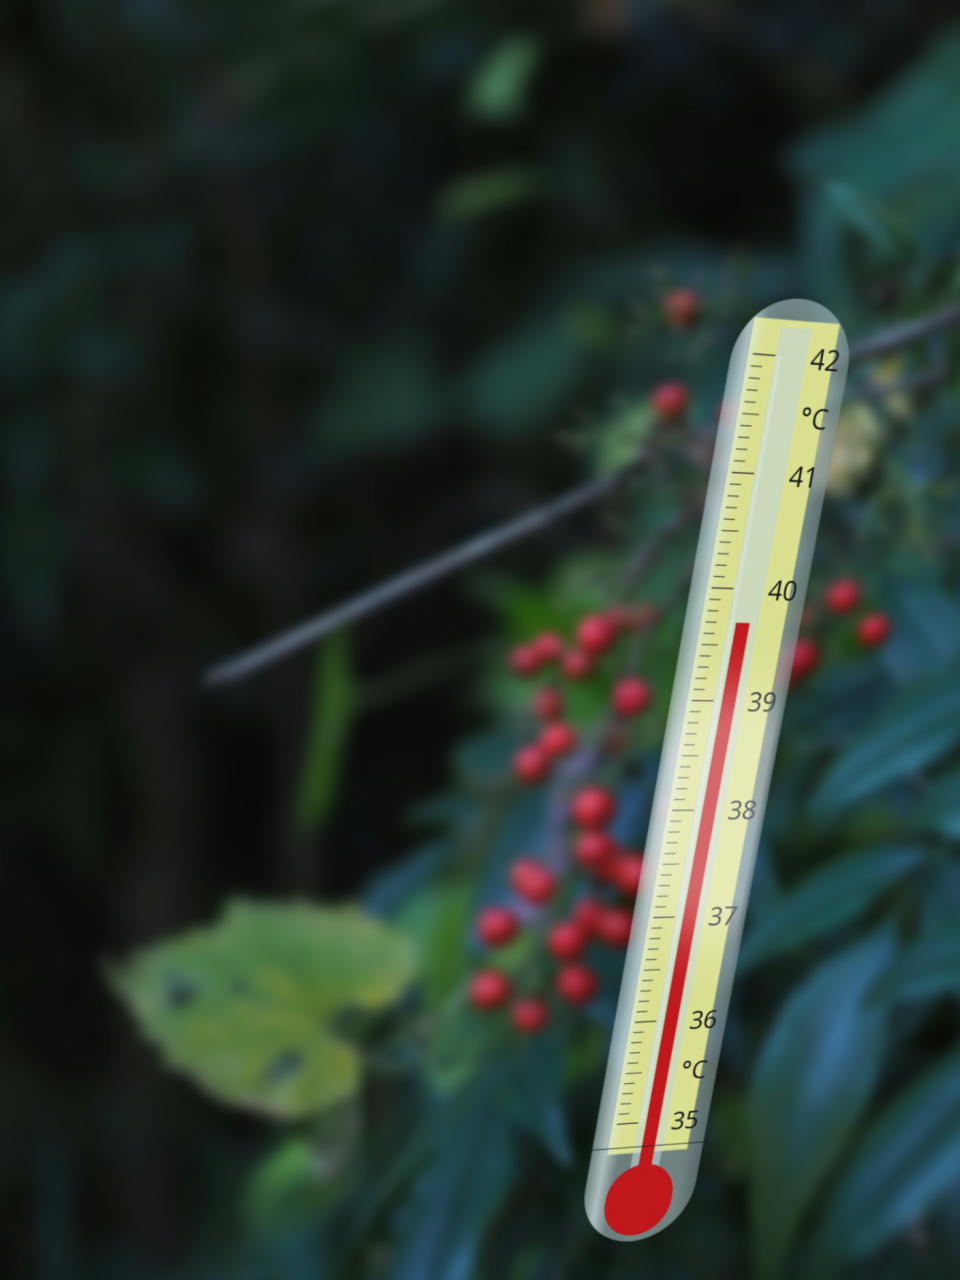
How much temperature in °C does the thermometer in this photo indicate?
39.7 °C
